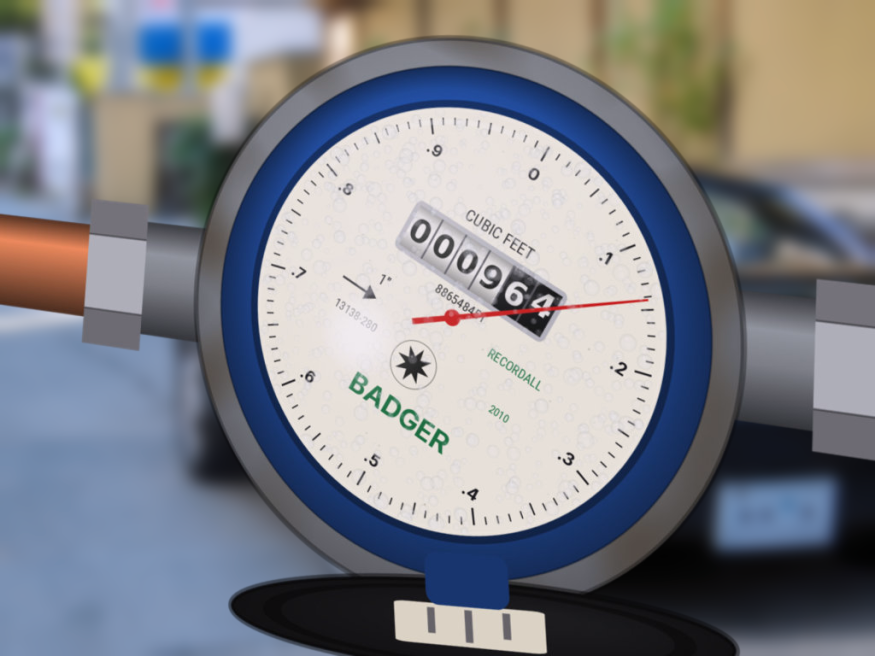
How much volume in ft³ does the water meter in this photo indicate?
964.14 ft³
